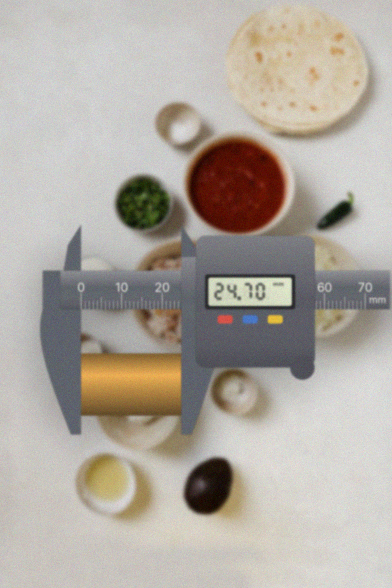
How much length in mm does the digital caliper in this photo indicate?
24.70 mm
